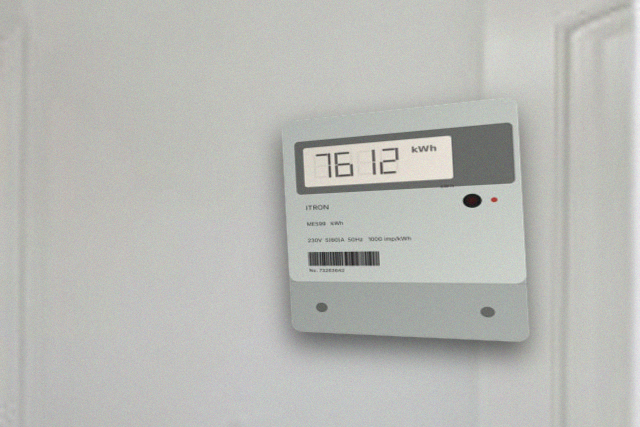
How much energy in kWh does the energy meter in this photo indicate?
7612 kWh
